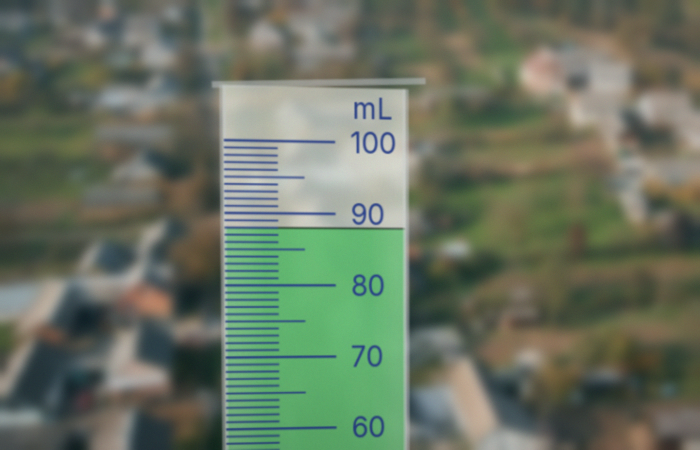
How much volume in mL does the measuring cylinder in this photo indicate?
88 mL
